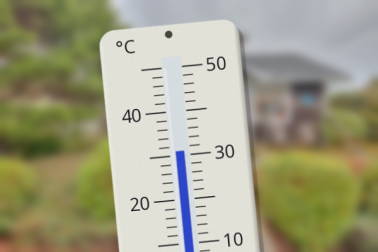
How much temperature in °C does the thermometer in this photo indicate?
31 °C
